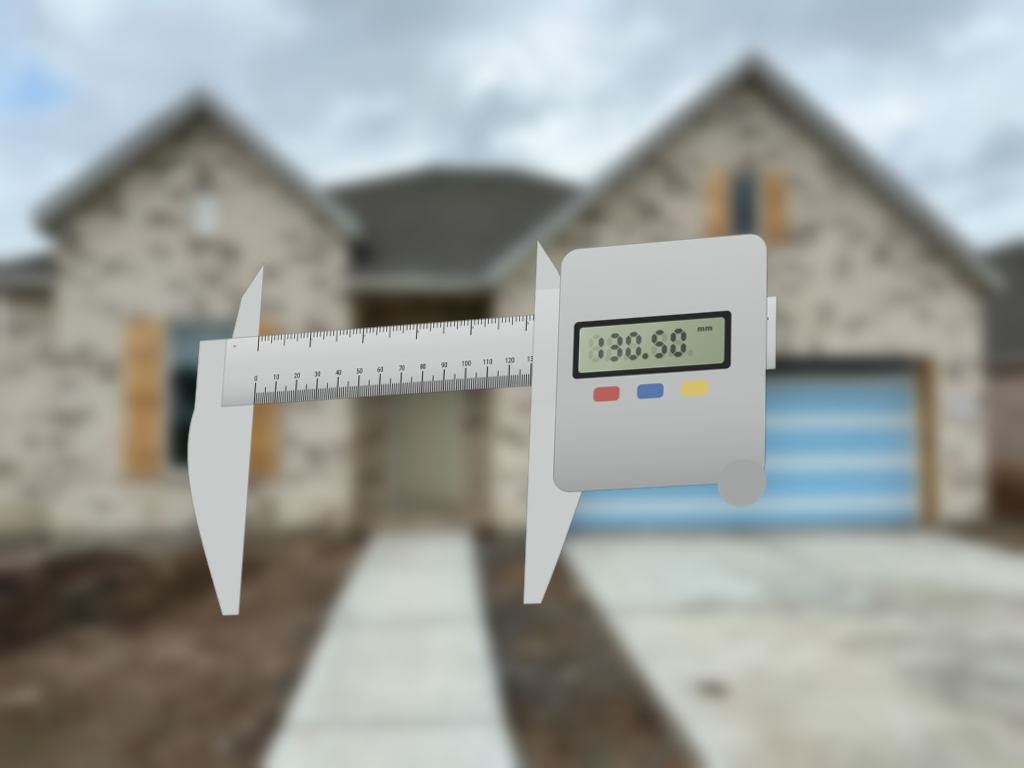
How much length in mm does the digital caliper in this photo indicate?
130.50 mm
